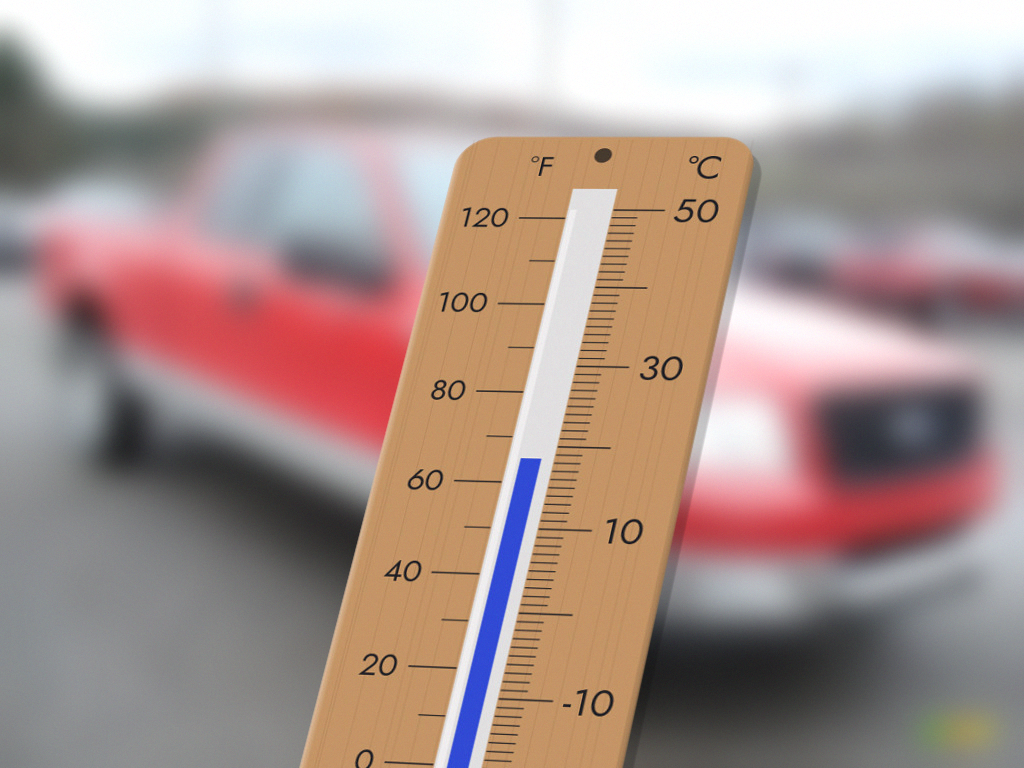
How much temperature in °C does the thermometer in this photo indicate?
18.5 °C
